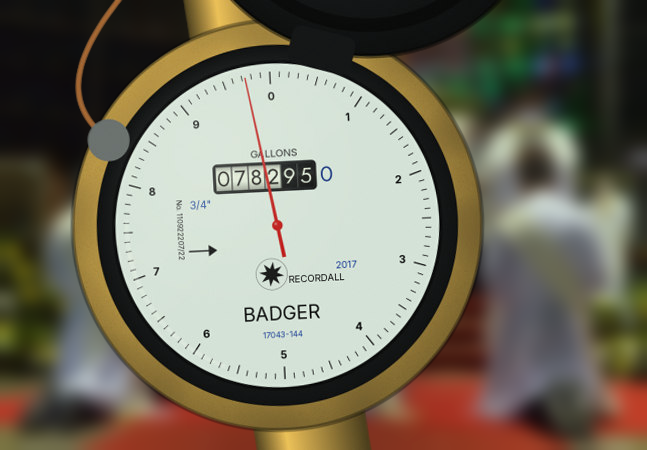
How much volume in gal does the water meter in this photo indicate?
782949.7 gal
